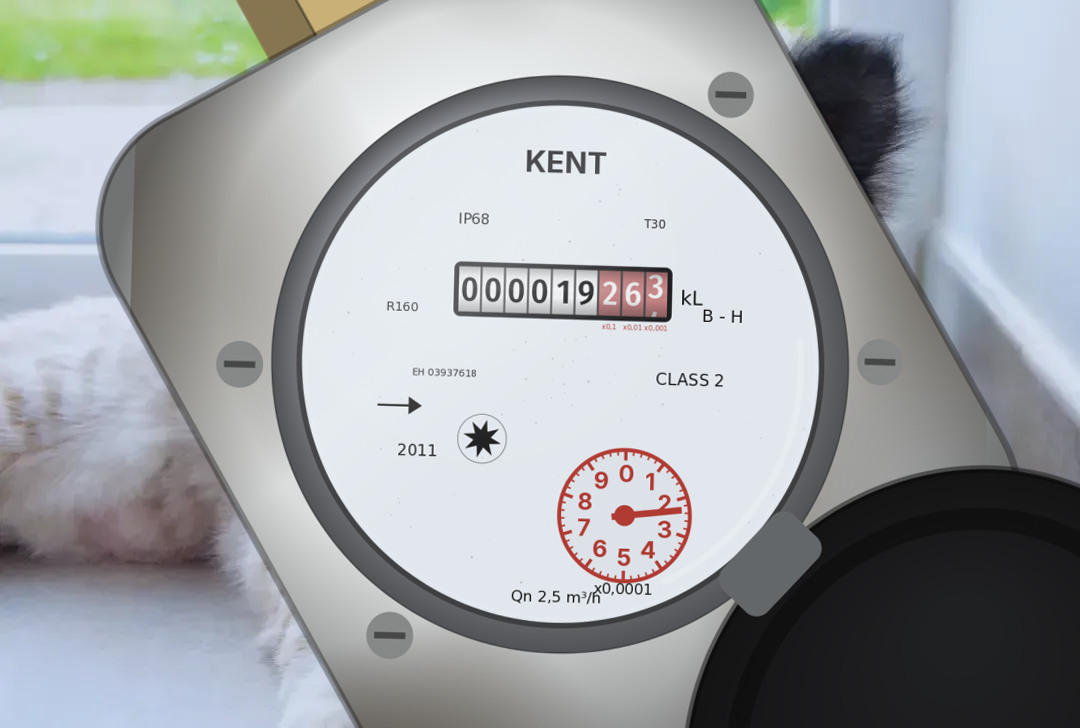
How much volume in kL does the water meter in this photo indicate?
19.2632 kL
